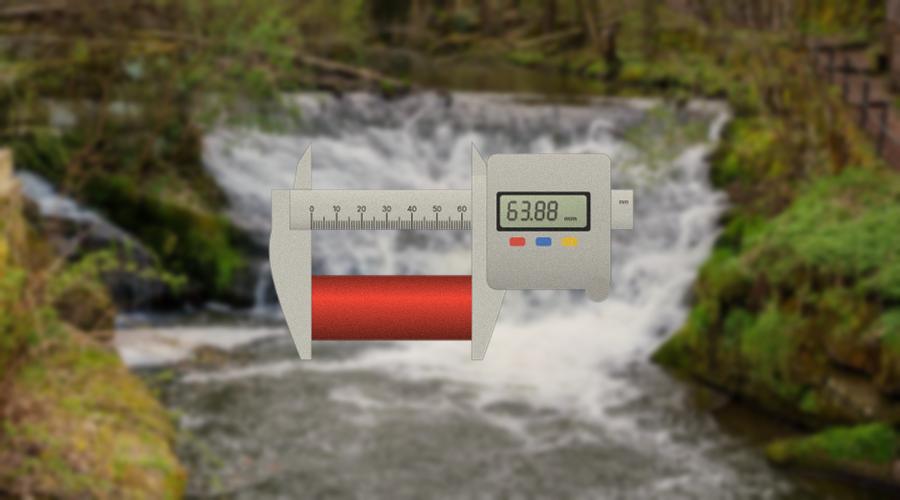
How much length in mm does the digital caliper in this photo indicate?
63.88 mm
